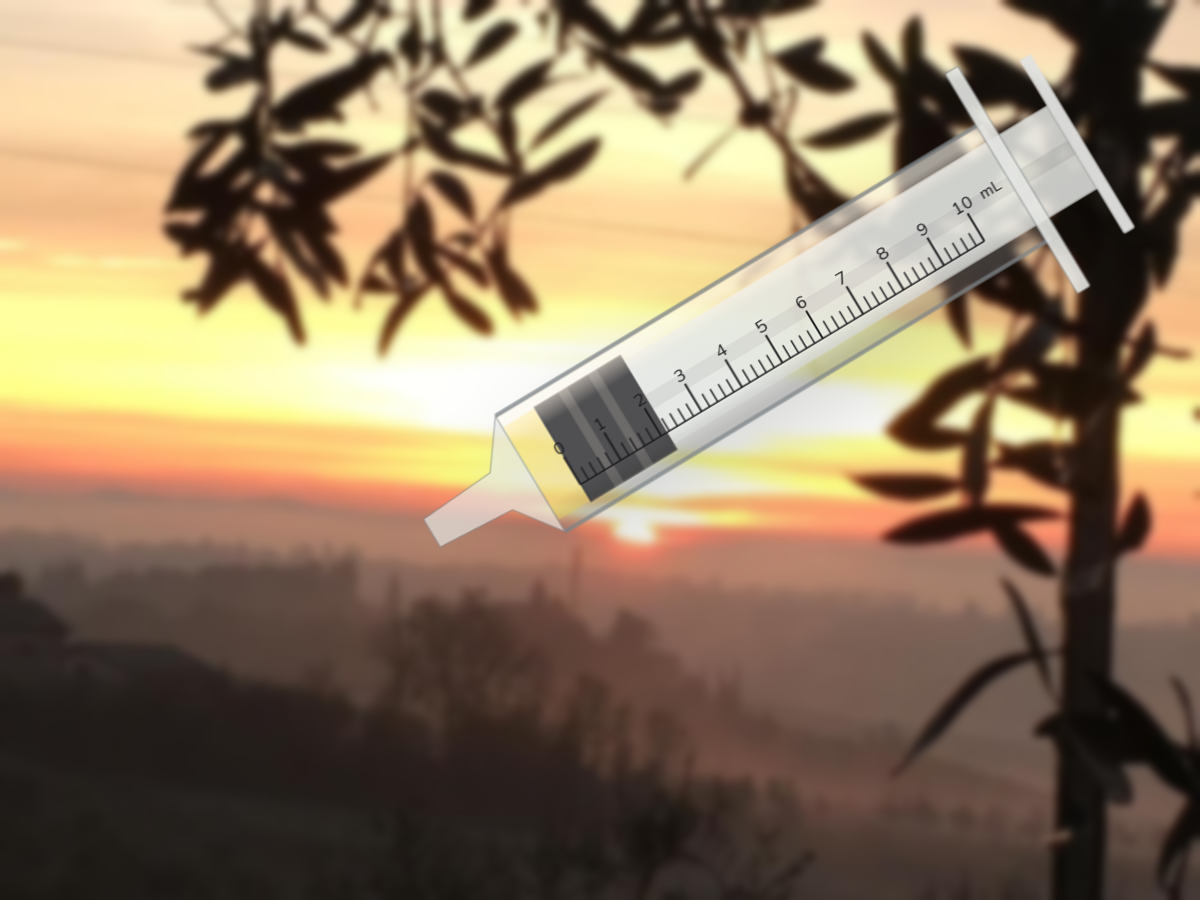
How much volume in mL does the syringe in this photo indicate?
0 mL
